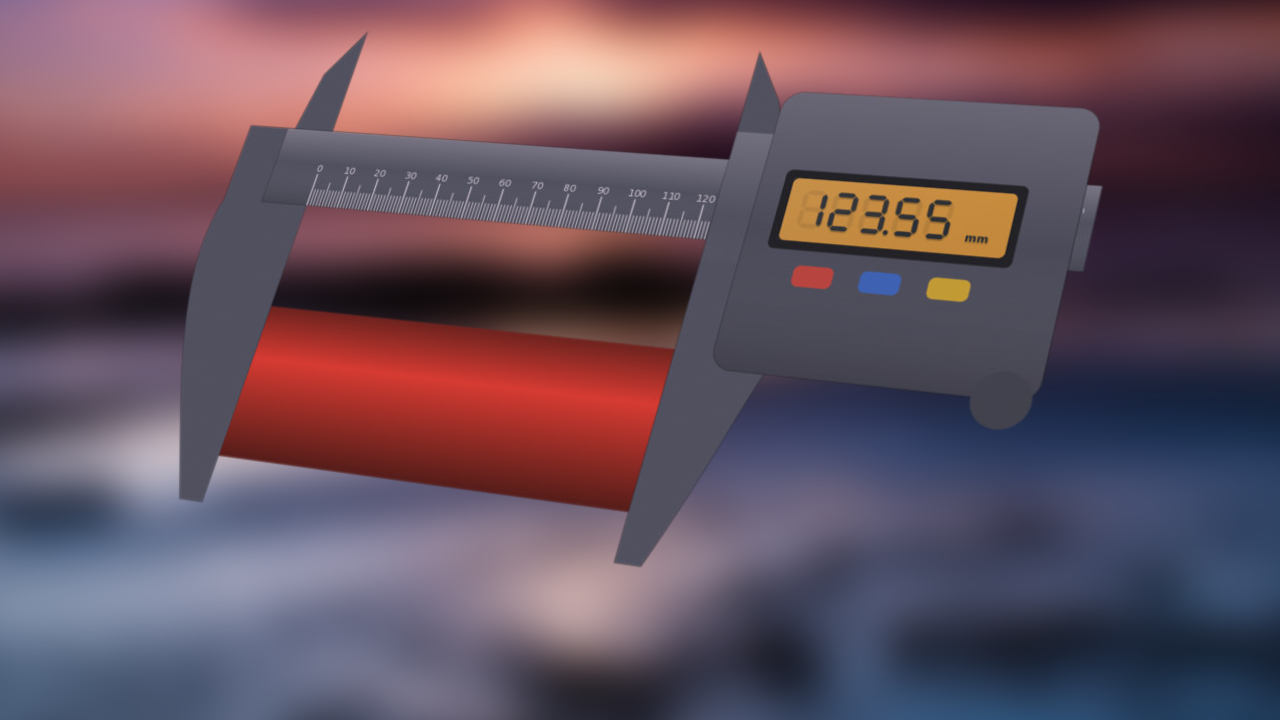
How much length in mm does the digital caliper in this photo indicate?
123.55 mm
